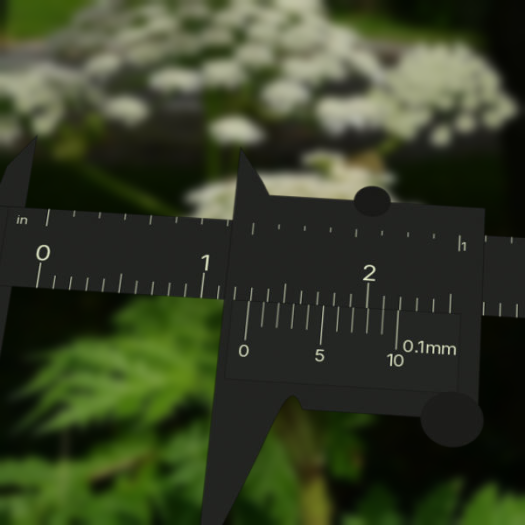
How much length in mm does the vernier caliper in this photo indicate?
12.9 mm
